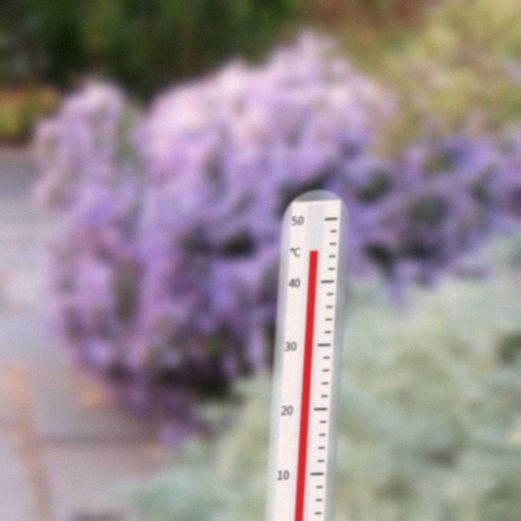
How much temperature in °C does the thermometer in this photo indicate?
45 °C
